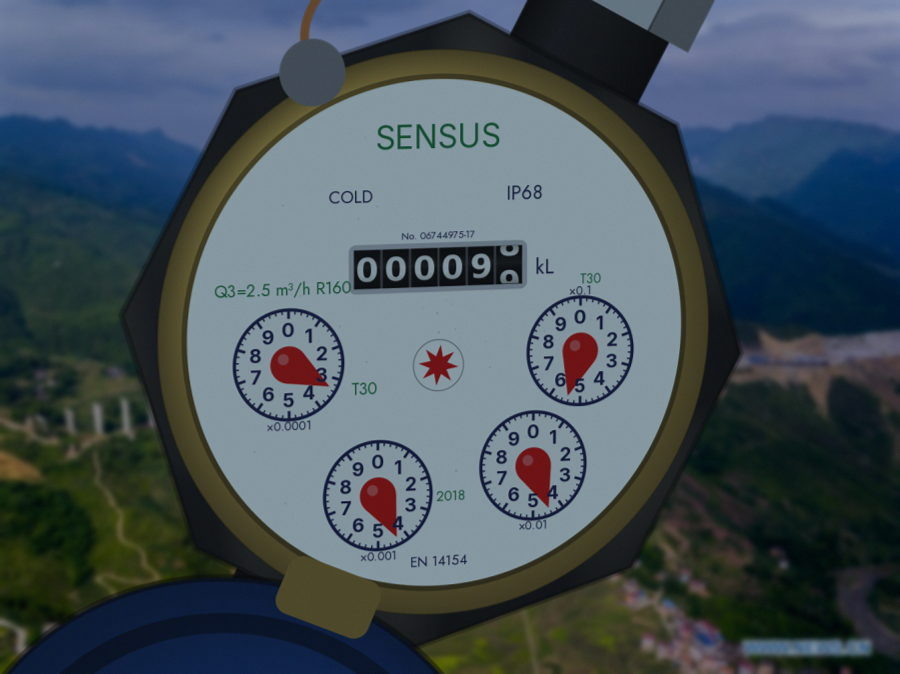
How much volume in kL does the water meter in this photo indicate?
98.5443 kL
